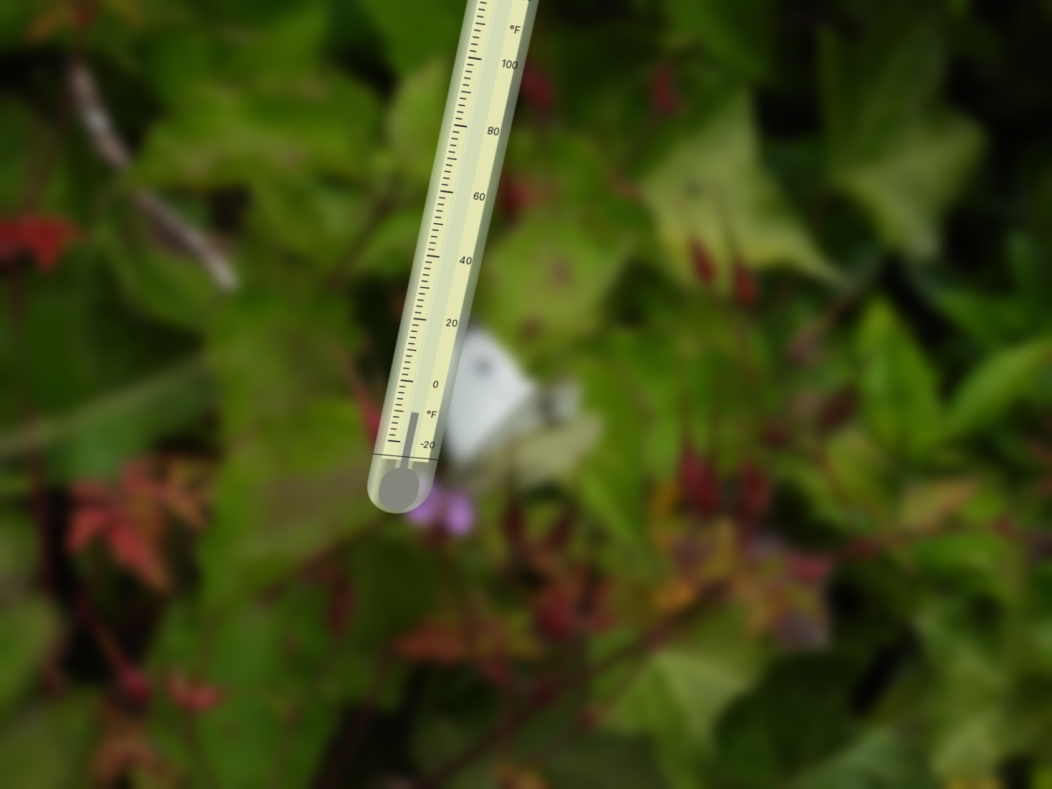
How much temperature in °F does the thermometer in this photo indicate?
-10 °F
